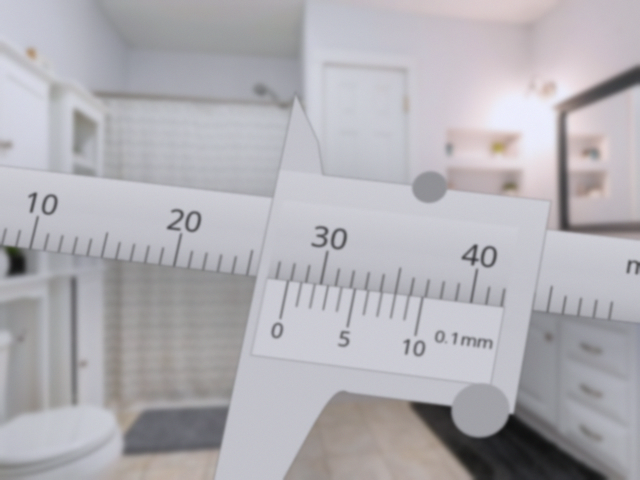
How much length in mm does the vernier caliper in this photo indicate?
27.8 mm
